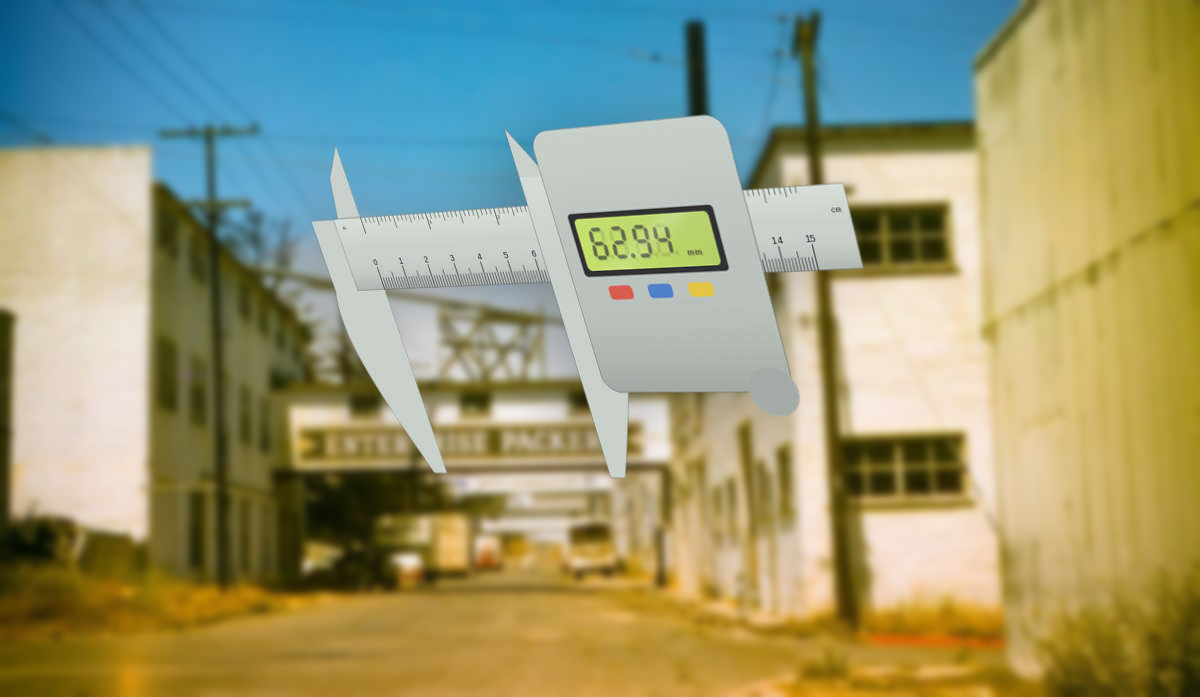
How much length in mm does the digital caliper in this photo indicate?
62.94 mm
